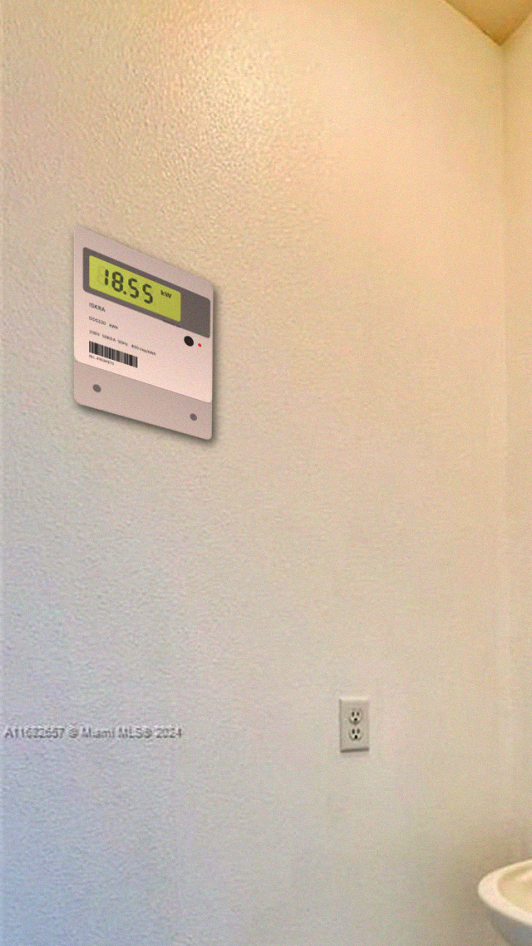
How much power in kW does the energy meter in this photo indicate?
18.55 kW
